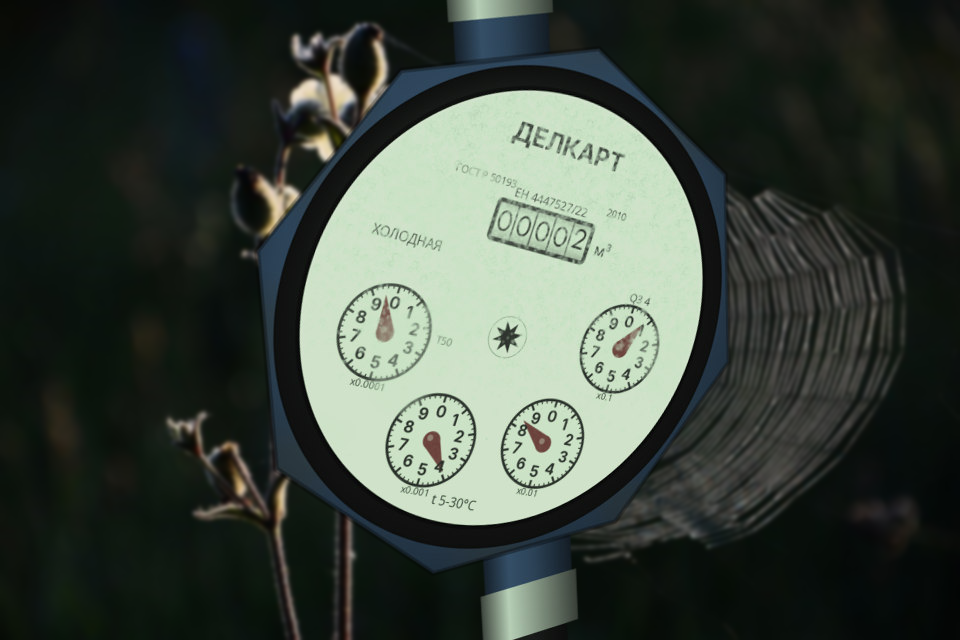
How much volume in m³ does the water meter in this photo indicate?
2.0839 m³
